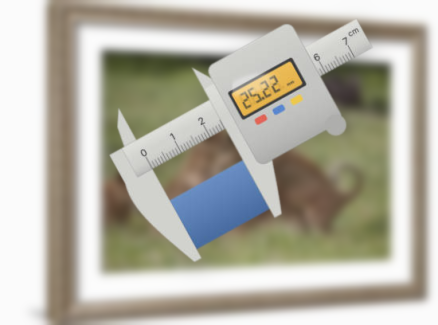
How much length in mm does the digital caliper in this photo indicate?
25.22 mm
